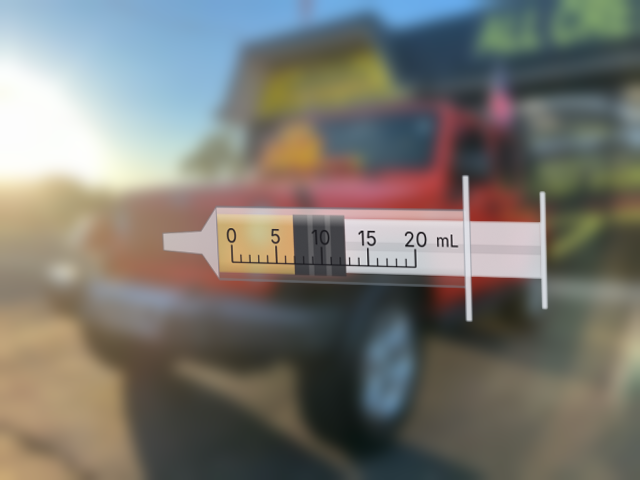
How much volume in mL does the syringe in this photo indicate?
7 mL
